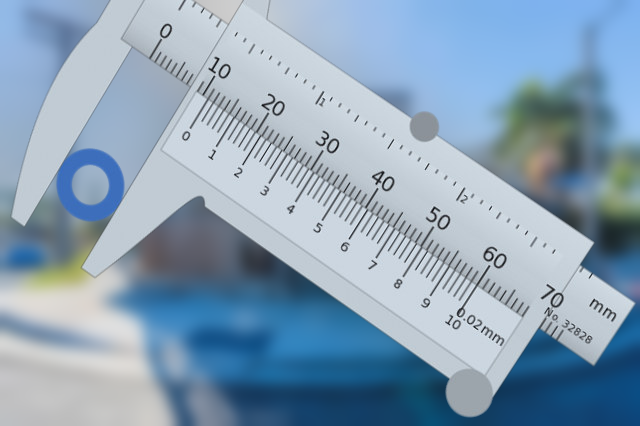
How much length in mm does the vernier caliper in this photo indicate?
11.0 mm
